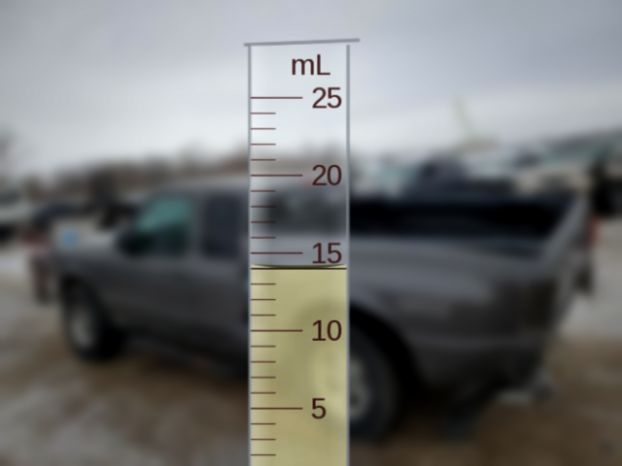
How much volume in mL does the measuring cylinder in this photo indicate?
14 mL
